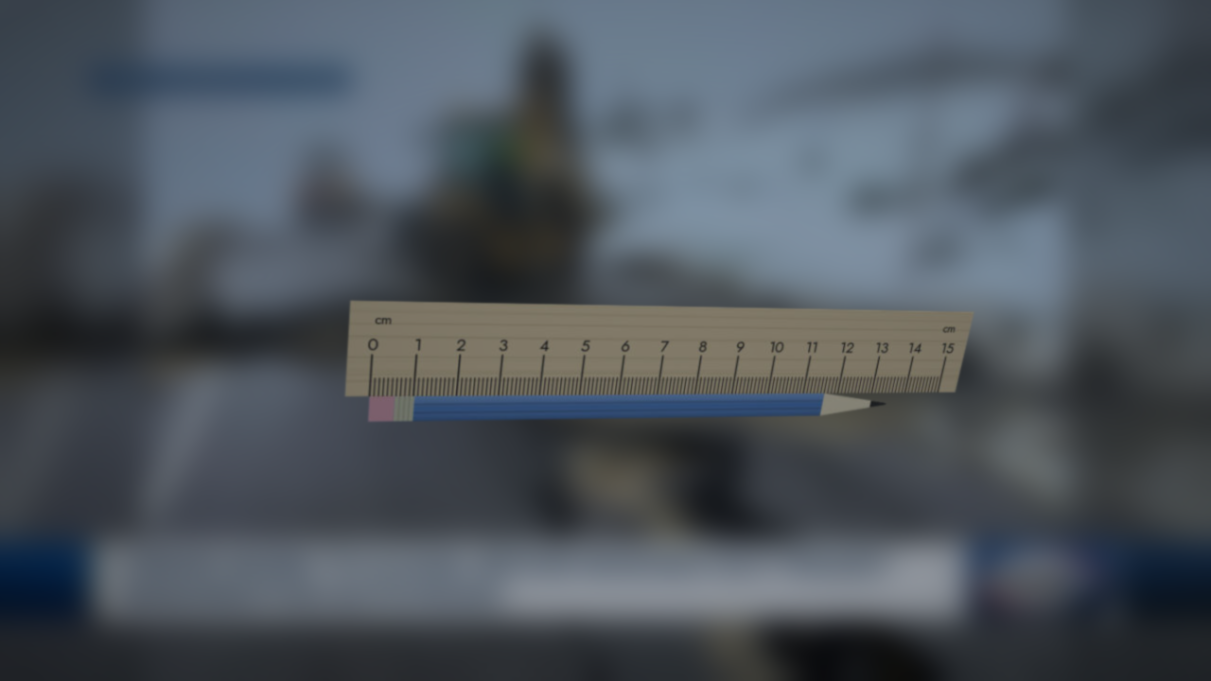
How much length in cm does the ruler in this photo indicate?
13.5 cm
